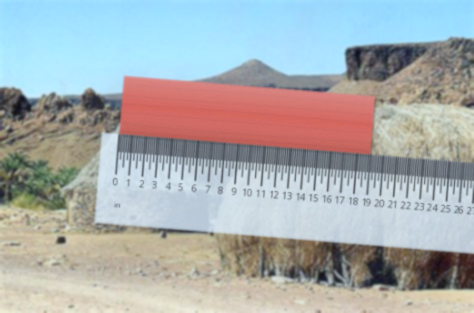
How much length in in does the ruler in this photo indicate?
19 in
